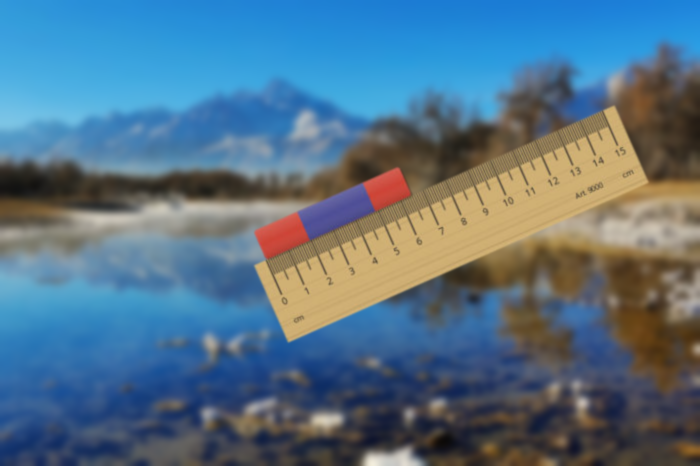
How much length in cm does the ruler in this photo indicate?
6.5 cm
